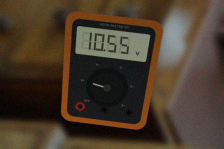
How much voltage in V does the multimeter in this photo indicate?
10.55 V
